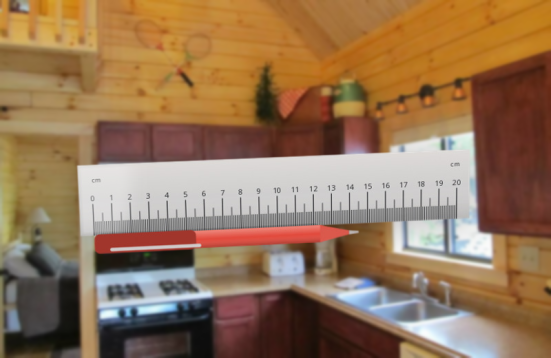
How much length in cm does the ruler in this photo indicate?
14.5 cm
